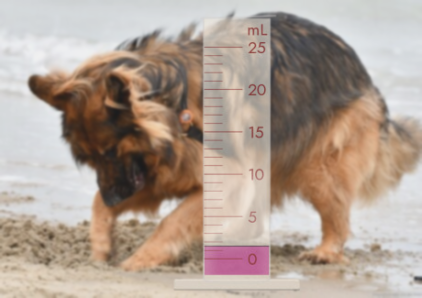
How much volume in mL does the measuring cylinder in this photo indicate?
1.5 mL
